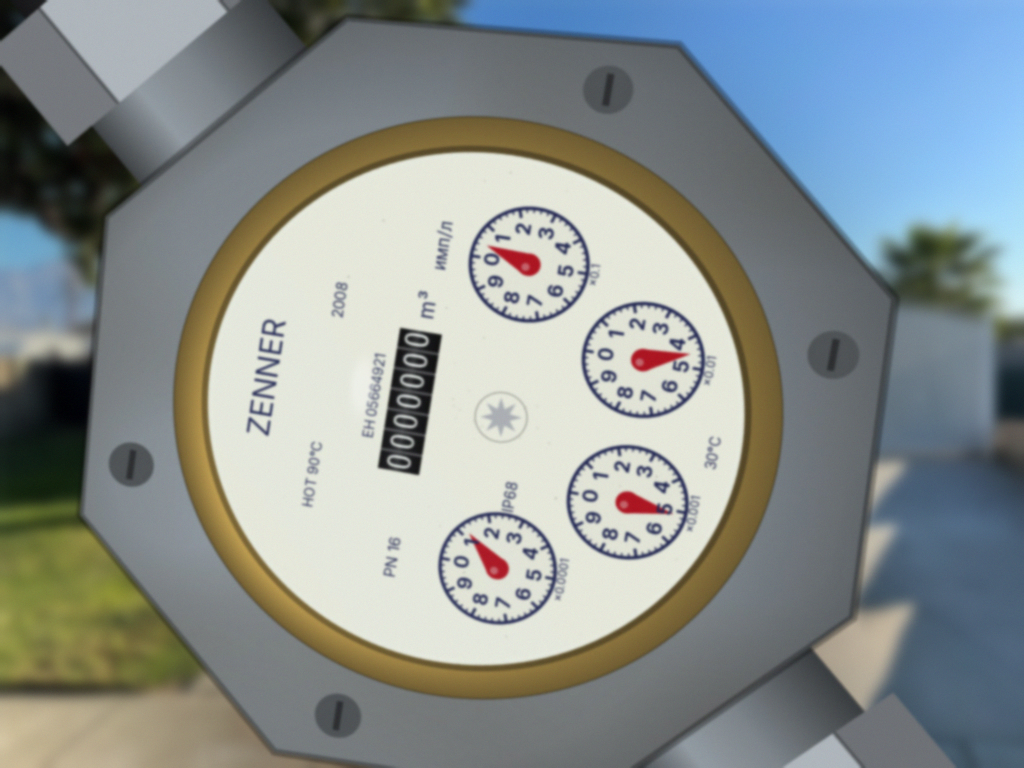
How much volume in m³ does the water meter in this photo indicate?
0.0451 m³
